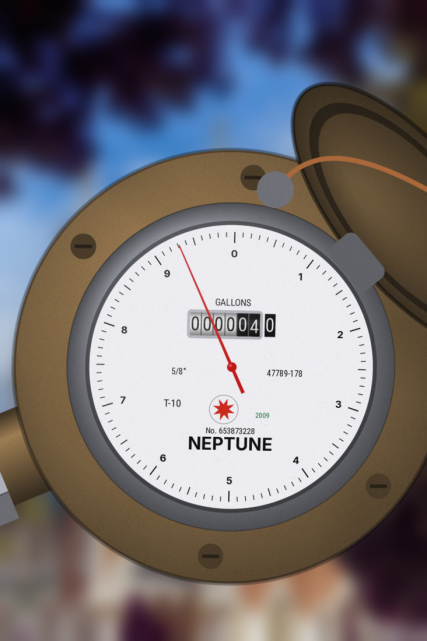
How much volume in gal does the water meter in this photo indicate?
39.3 gal
